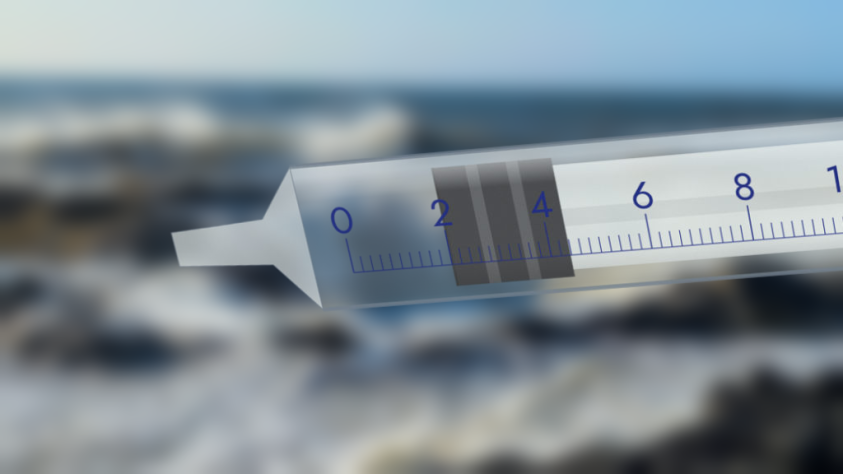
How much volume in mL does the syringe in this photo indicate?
2 mL
